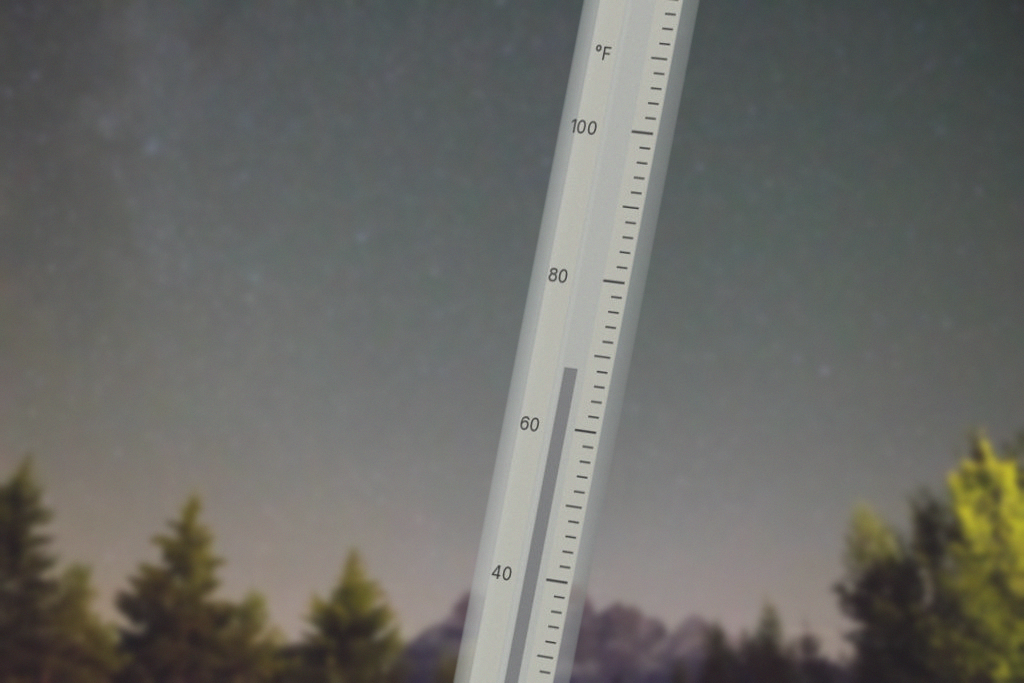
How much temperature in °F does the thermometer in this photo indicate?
68 °F
